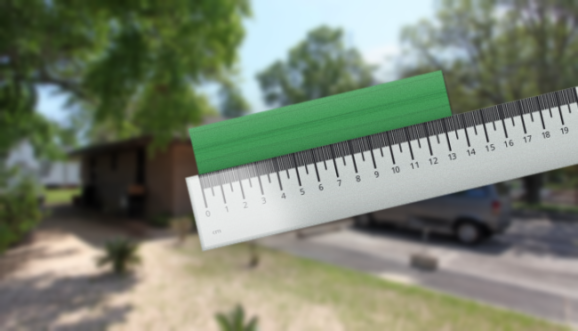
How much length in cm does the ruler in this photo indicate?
13.5 cm
